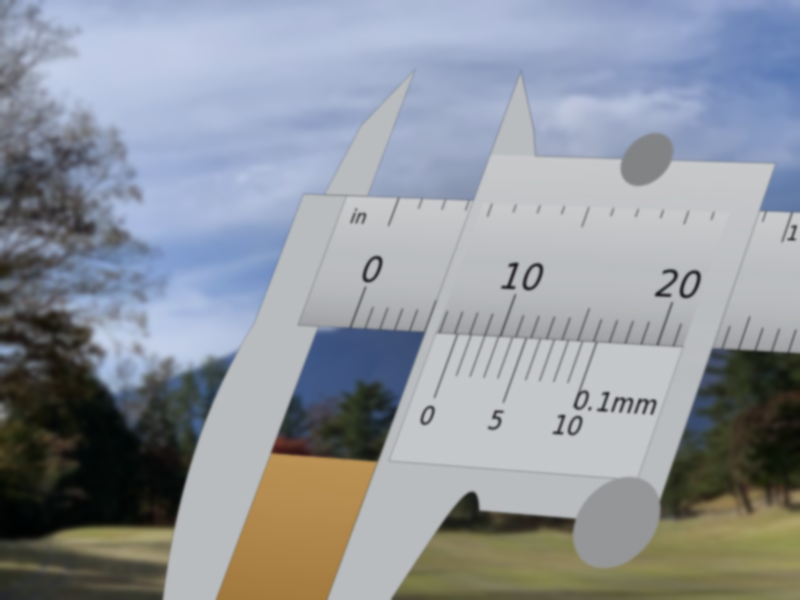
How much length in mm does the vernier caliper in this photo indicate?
7.2 mm
